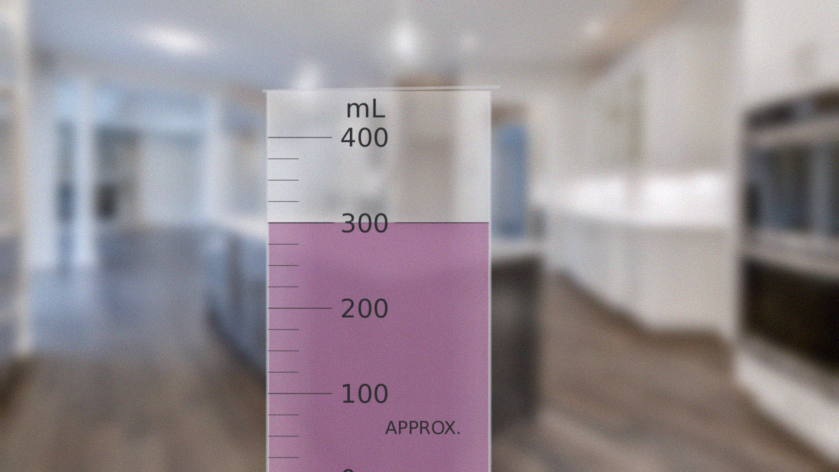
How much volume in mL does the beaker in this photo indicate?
300 mL
